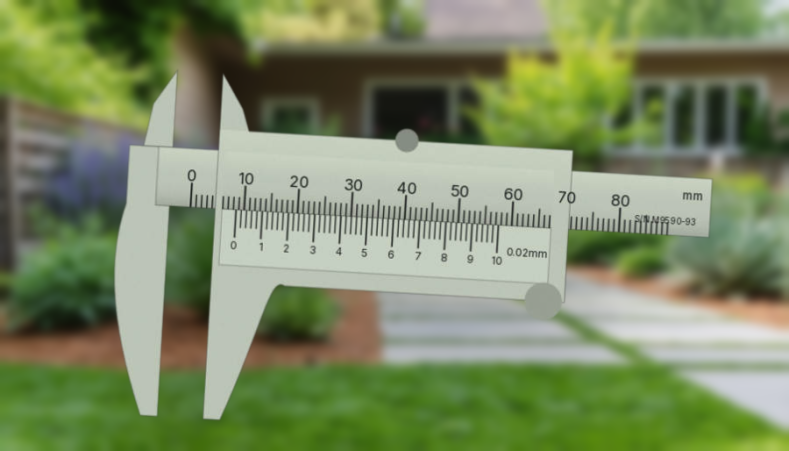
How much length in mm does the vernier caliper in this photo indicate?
8.5 mm
